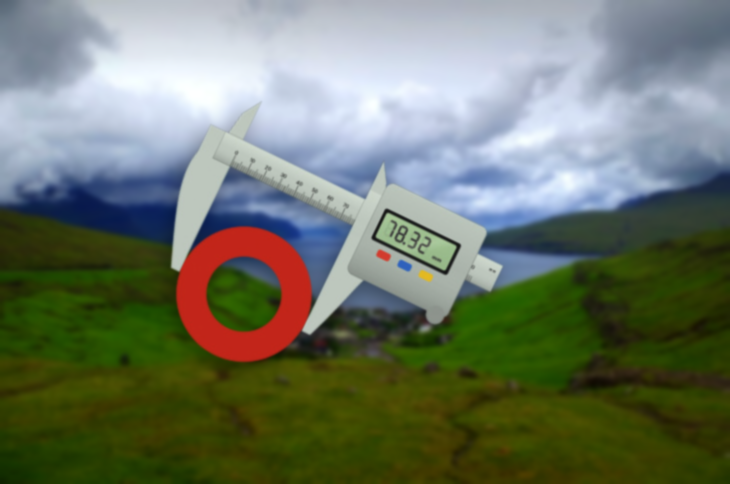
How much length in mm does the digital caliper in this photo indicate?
78.32 mm
